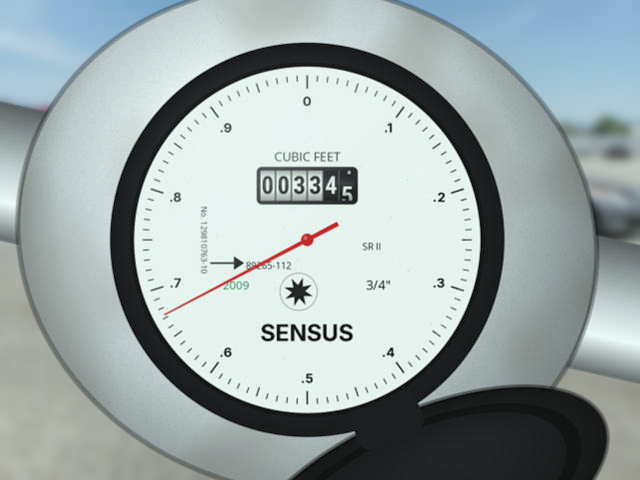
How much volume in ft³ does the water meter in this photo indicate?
3344.67 ft³
